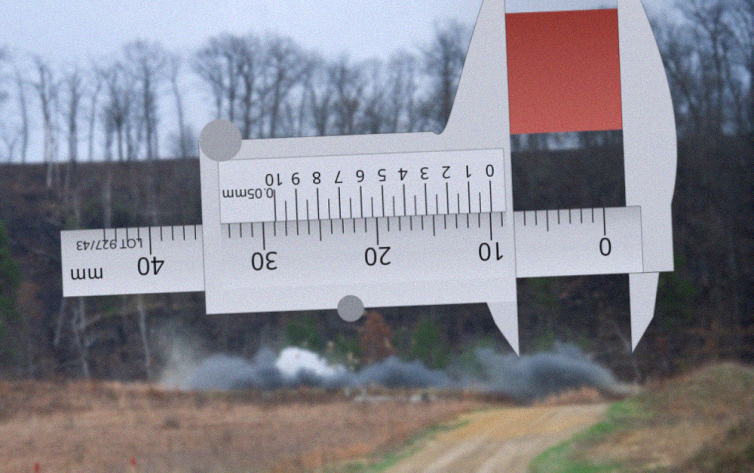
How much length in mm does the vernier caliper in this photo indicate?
9.9 mm
